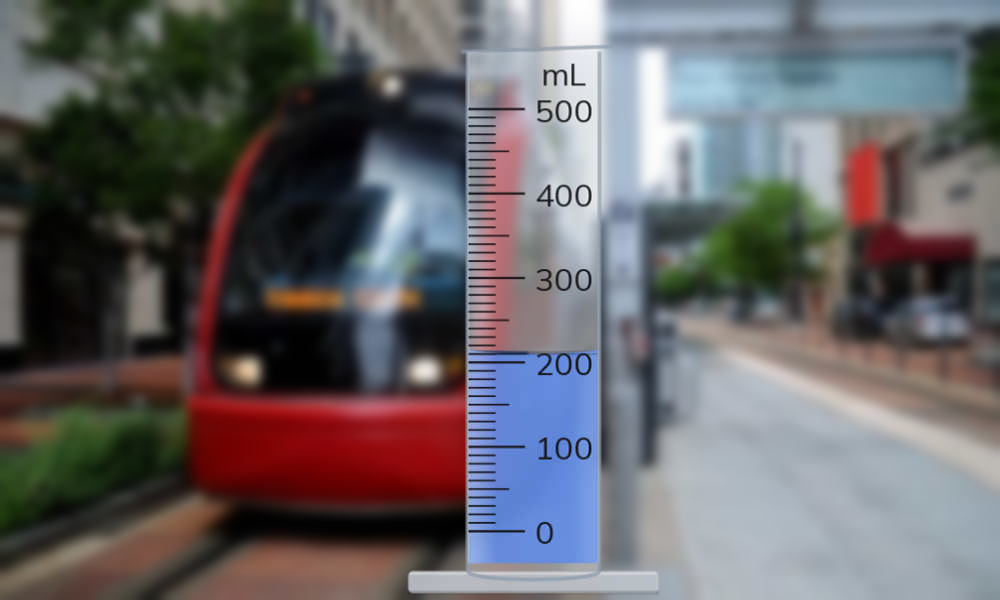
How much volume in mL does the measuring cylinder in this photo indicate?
210 mL
